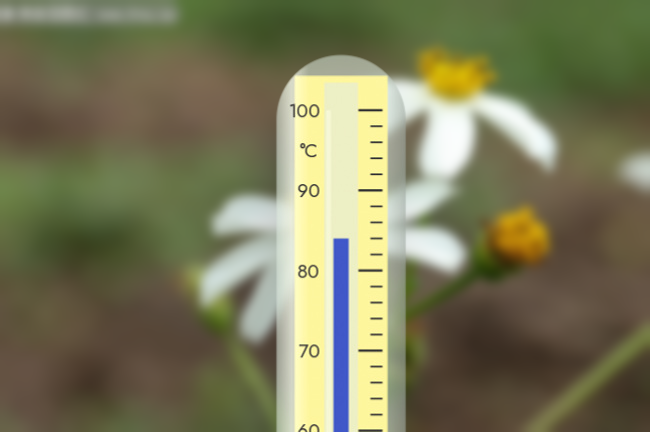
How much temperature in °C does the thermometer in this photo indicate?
84 °C
